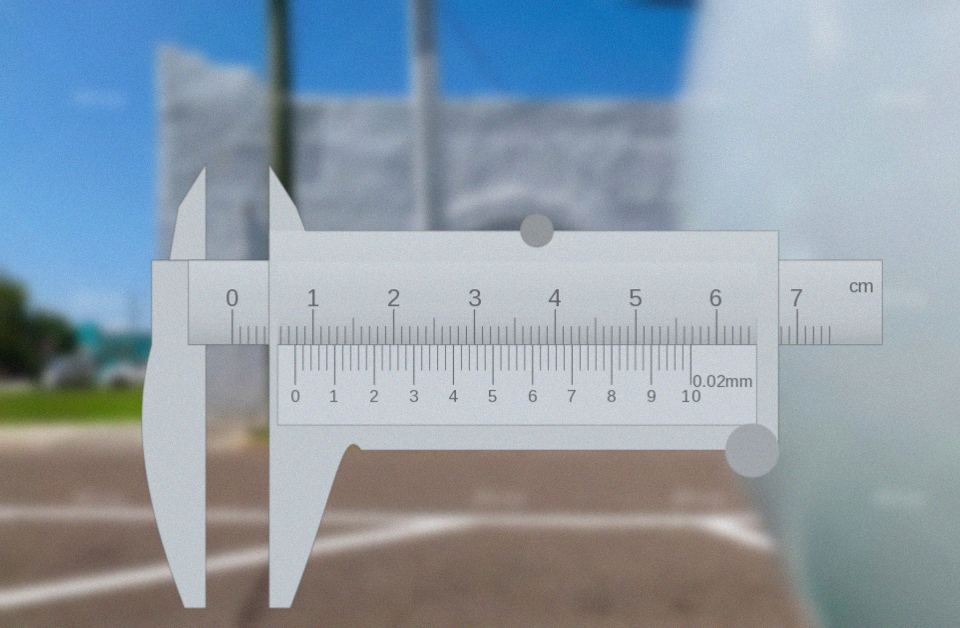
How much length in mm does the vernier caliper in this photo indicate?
7.8 mm
